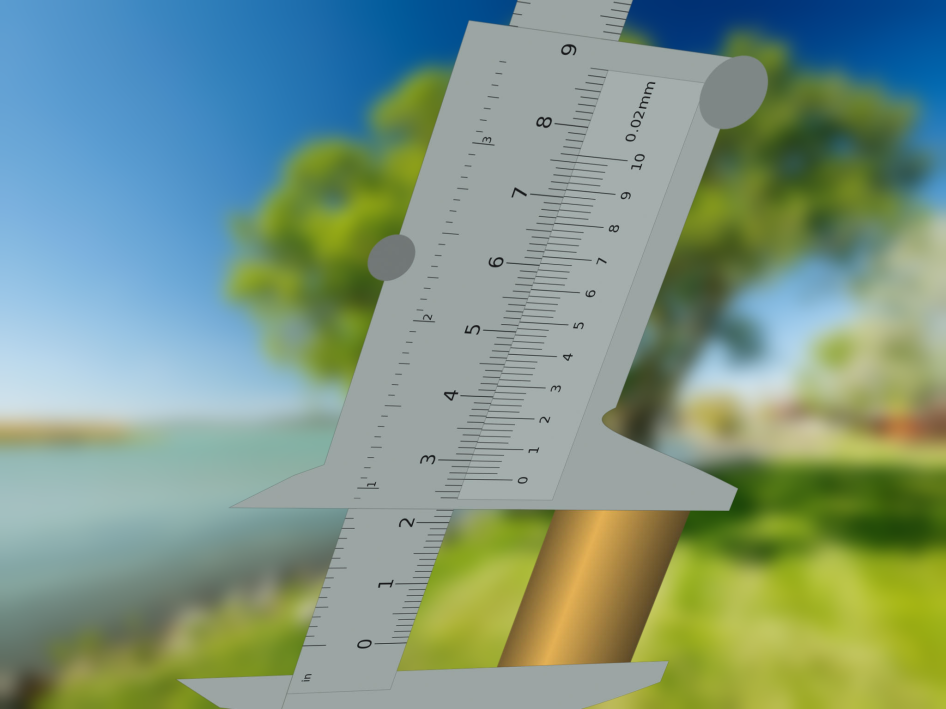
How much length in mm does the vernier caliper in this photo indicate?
27.0 mm
